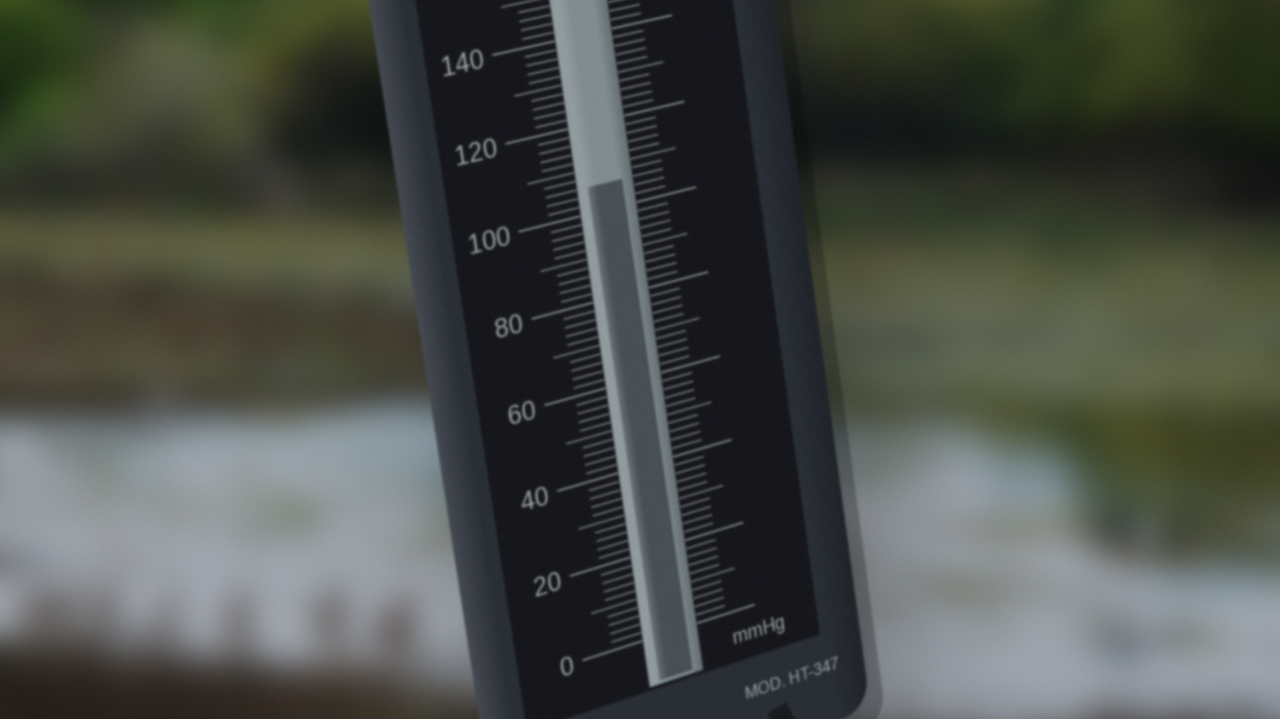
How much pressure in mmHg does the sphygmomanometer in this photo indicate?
106 mmHg
